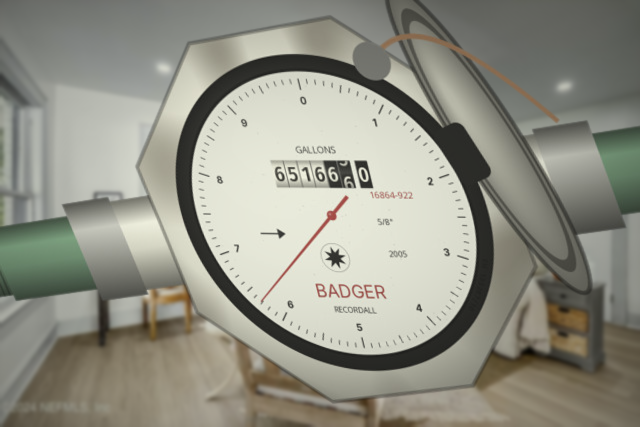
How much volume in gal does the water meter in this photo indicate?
6516656.3 gal
